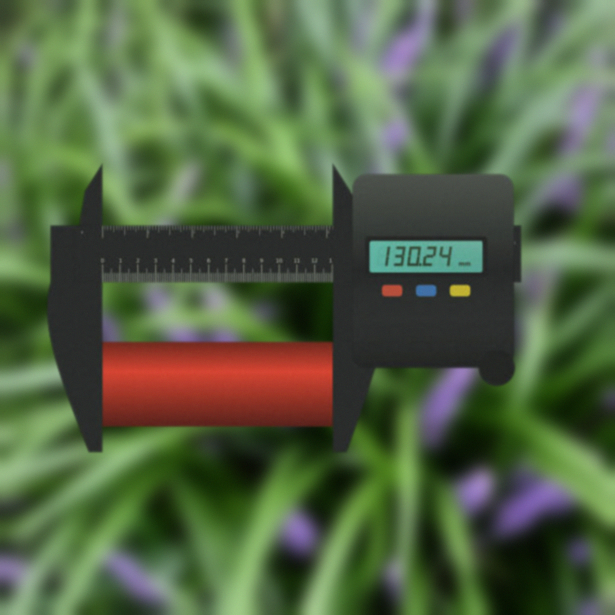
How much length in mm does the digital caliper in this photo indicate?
130.24 mm
